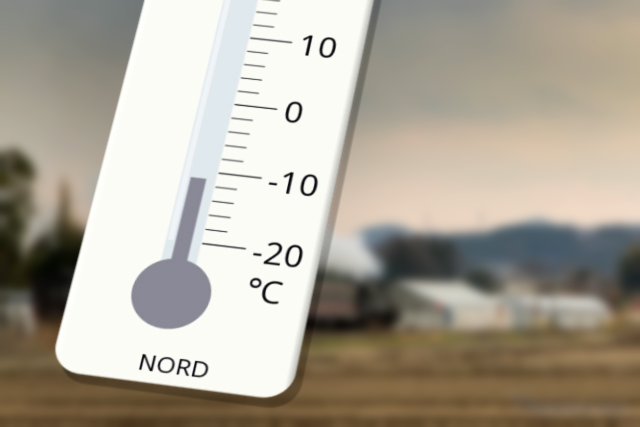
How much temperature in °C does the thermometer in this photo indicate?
-11 °C
